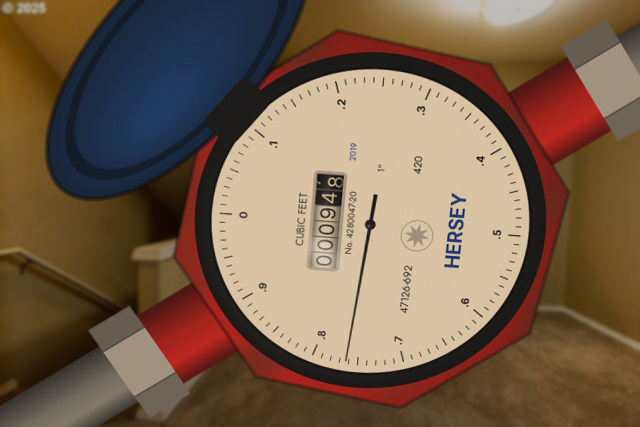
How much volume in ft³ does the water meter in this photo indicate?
947.76 ft³
